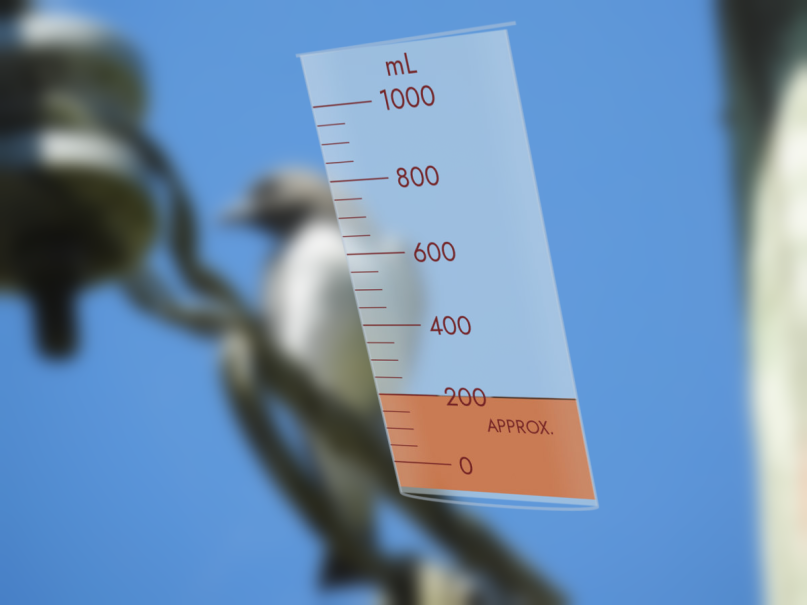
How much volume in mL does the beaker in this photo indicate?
200 mL
